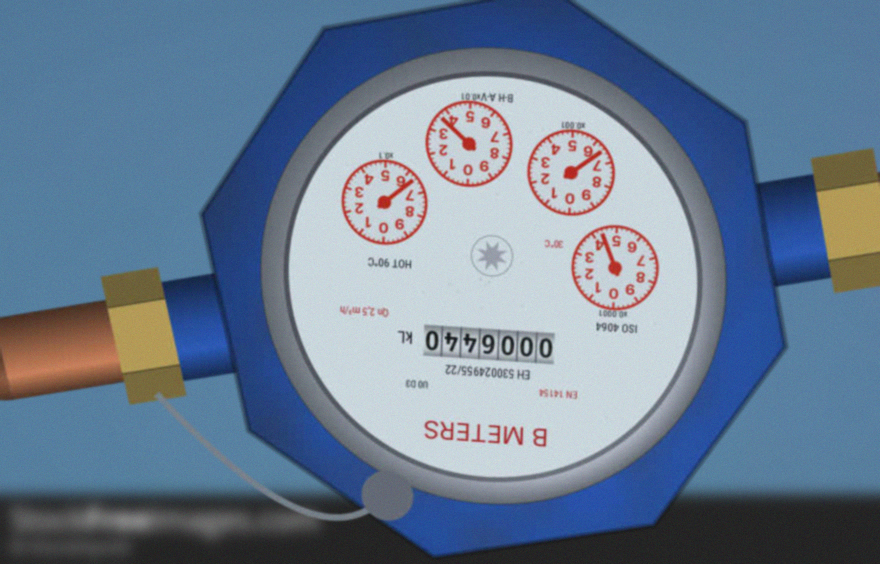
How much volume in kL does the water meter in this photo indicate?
6440.6364 kL
